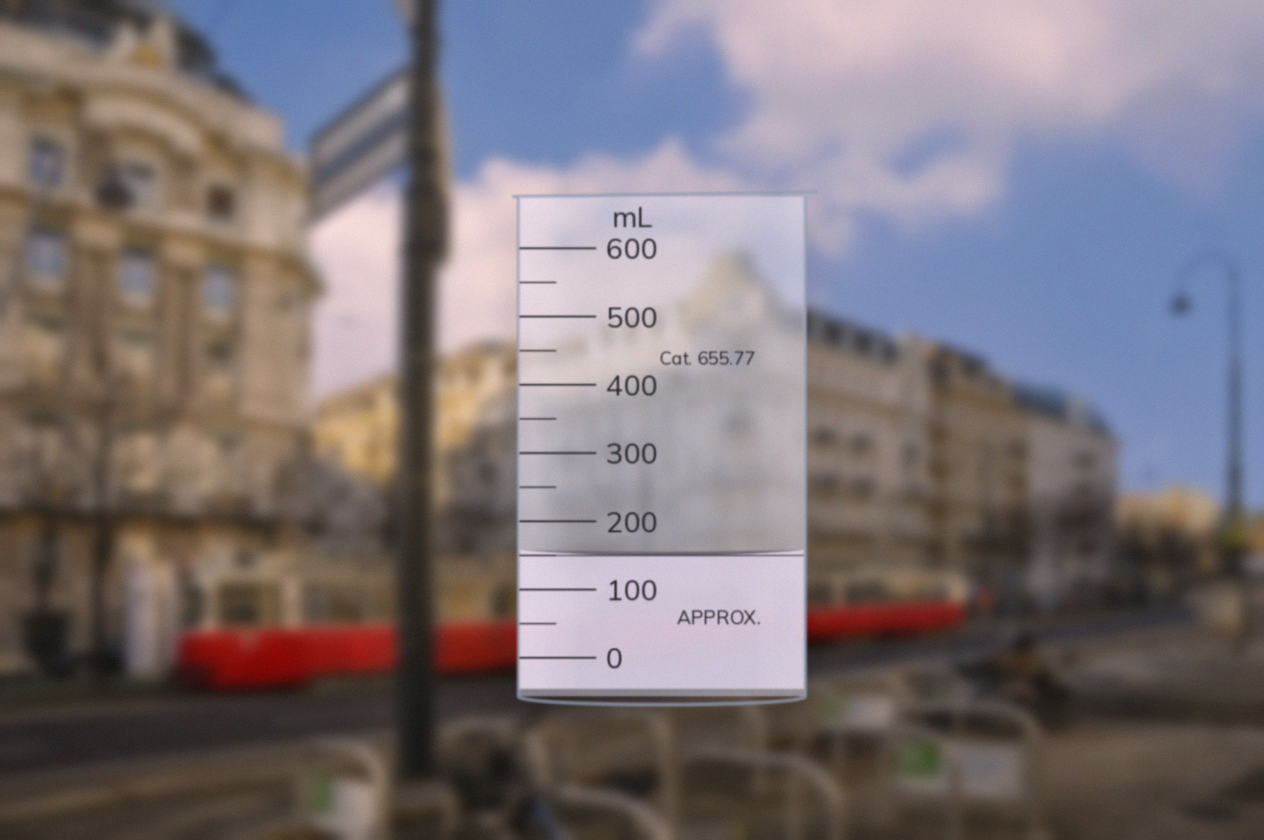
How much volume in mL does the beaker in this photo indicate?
150 mL
